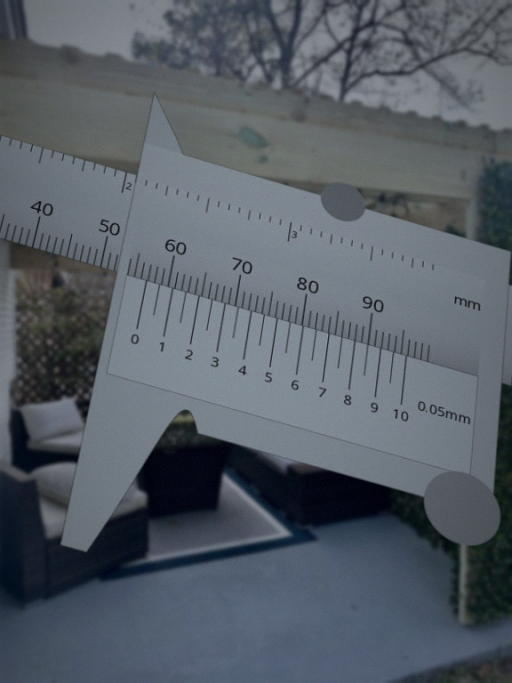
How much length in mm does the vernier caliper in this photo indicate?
56.8 mm
